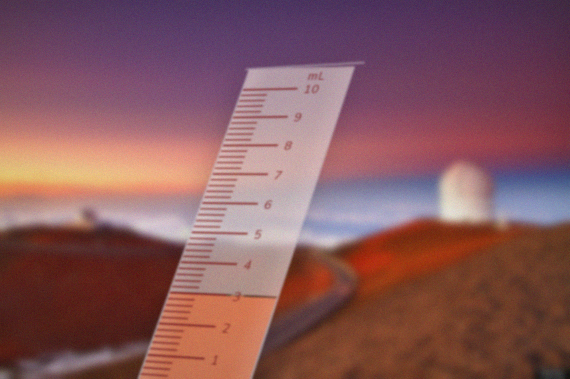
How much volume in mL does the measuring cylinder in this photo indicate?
3 mL
